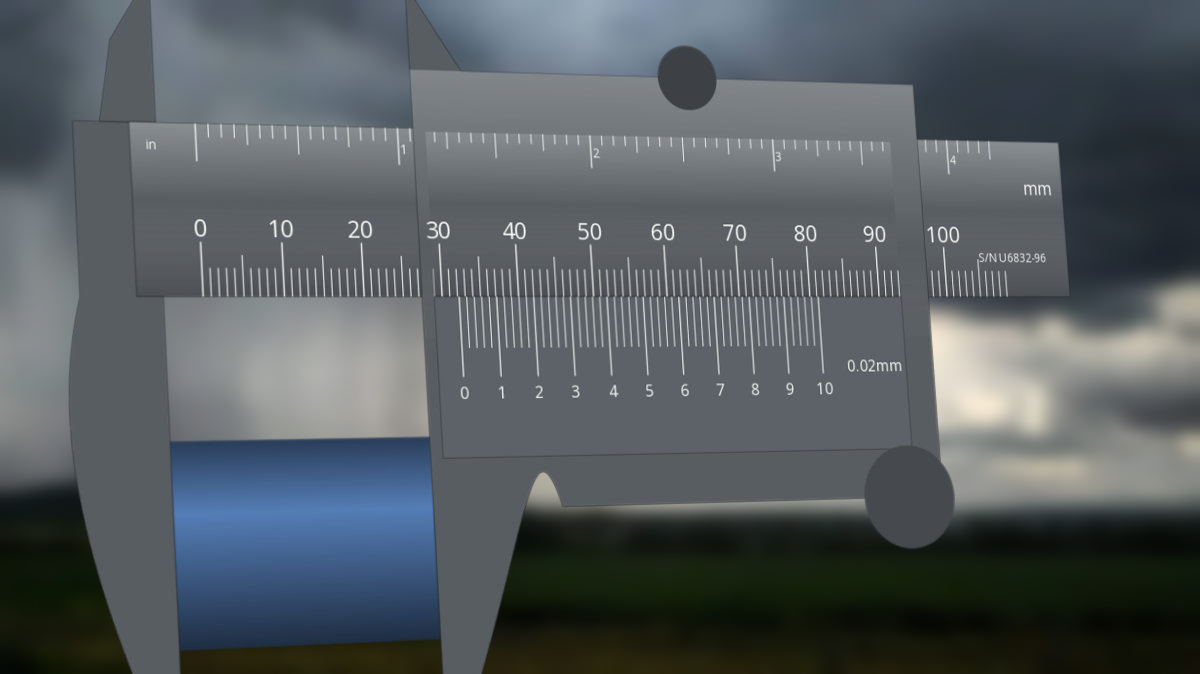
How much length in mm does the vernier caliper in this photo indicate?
32.2 mm
